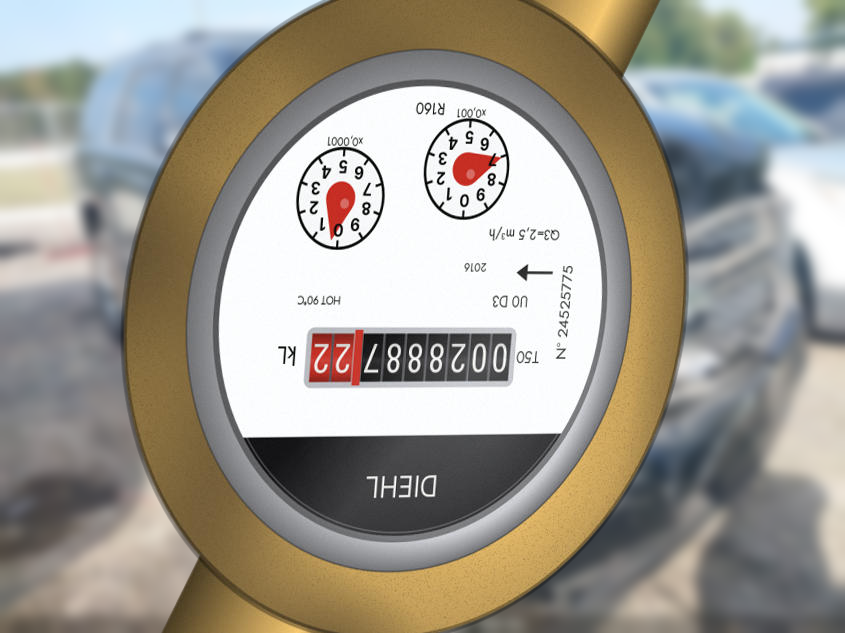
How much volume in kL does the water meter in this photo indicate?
28887.2270 kL
